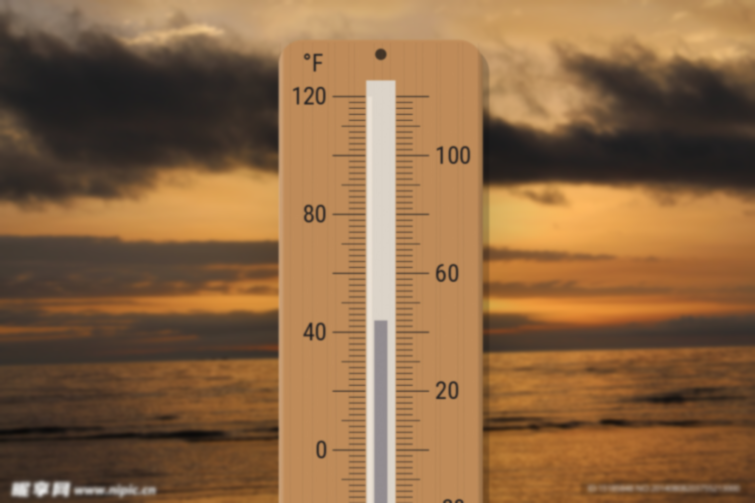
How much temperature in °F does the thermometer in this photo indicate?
44 °F
